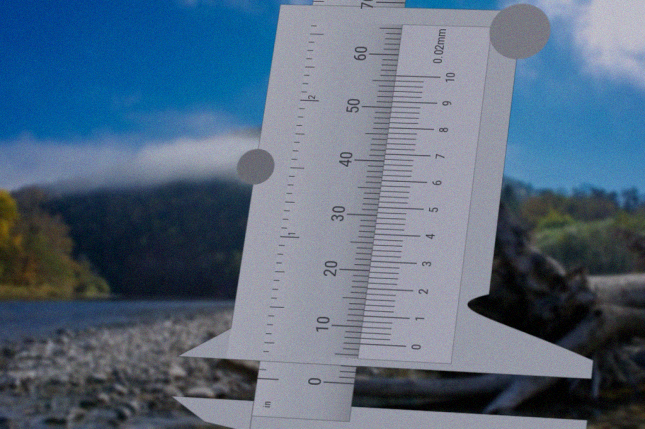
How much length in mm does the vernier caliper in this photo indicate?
7.0 mm
